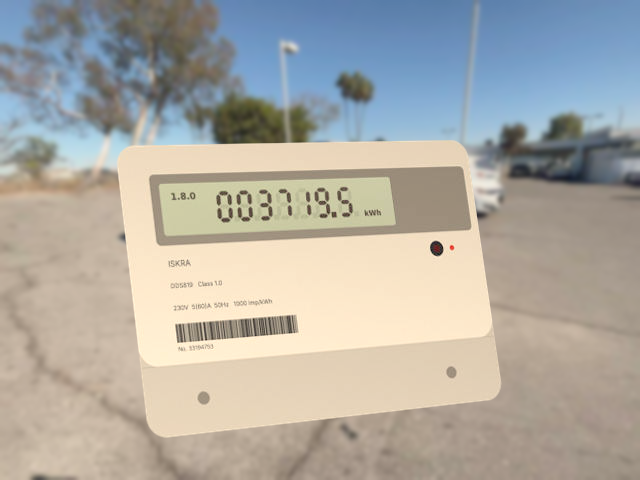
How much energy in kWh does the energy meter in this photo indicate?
3719.5 kWh
